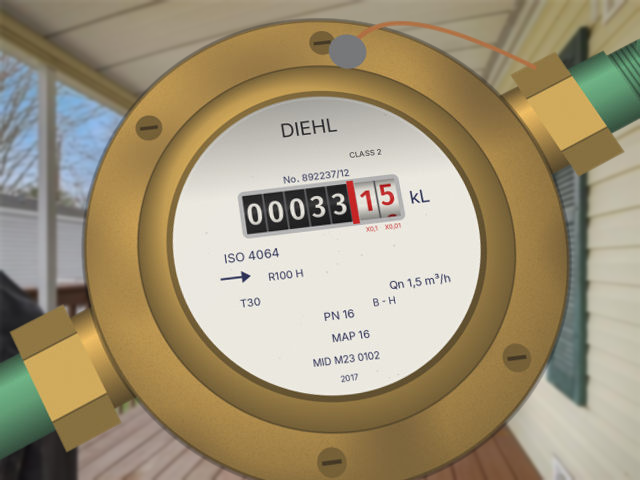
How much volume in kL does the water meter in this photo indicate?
33.15 kL
